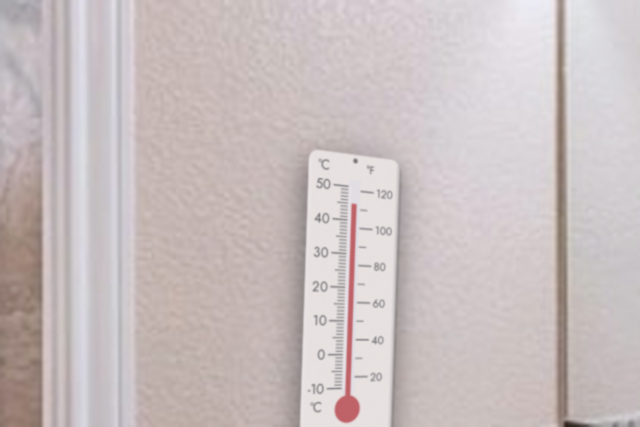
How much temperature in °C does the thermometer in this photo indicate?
45 °C
